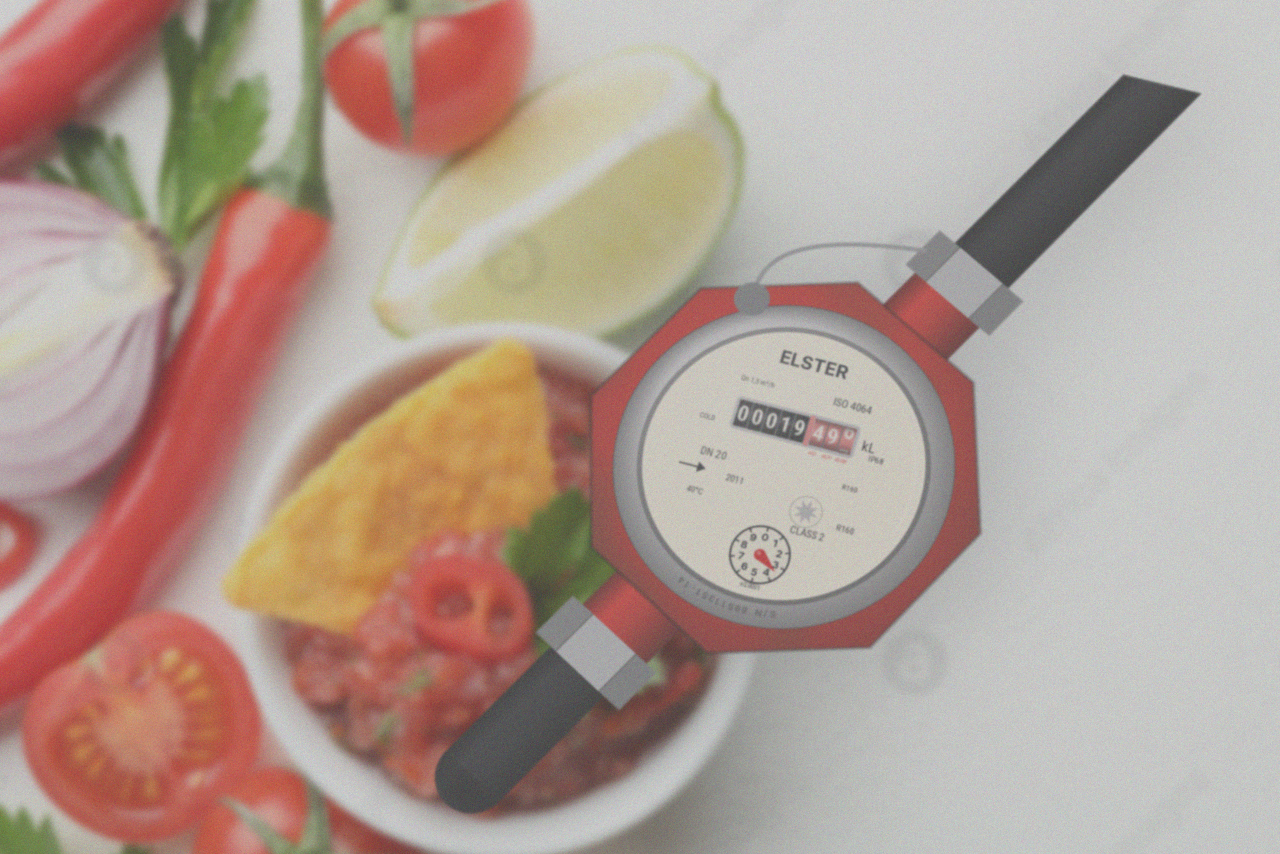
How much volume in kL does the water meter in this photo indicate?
19.4963 kL
